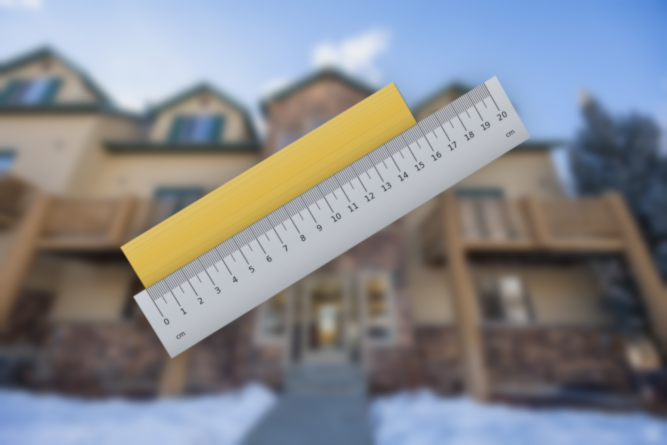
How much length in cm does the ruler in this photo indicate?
16 cm
